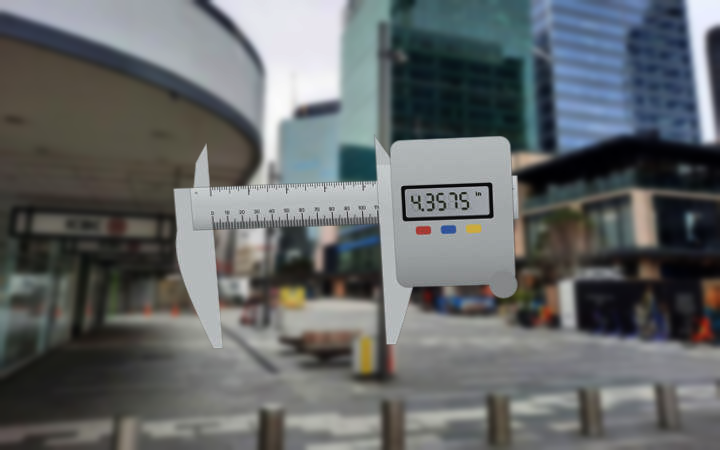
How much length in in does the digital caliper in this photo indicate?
4.3575 in
